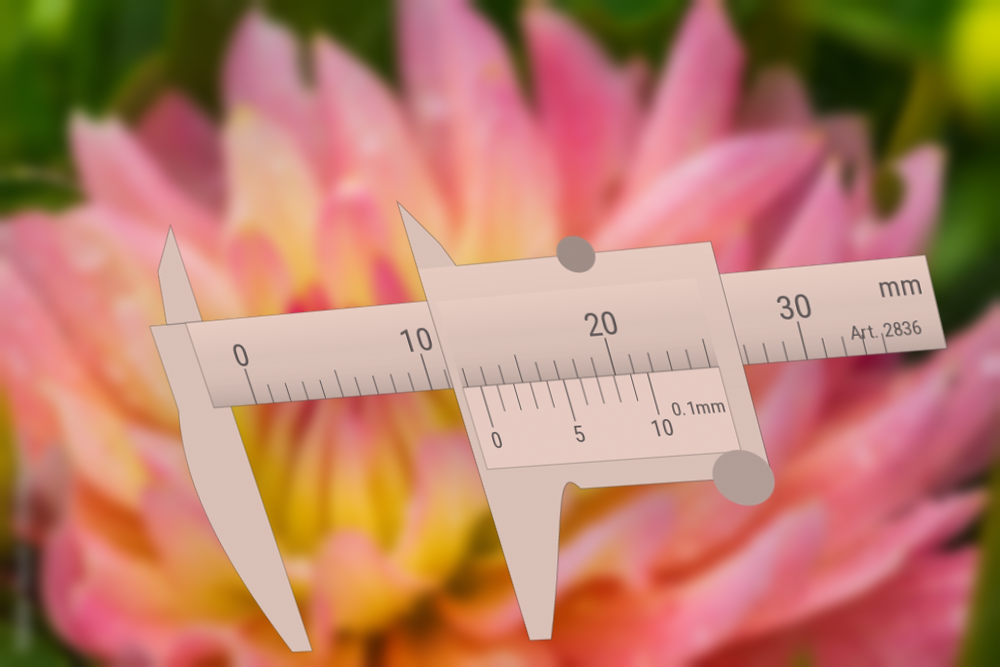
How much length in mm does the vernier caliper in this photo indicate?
12.7 mm
